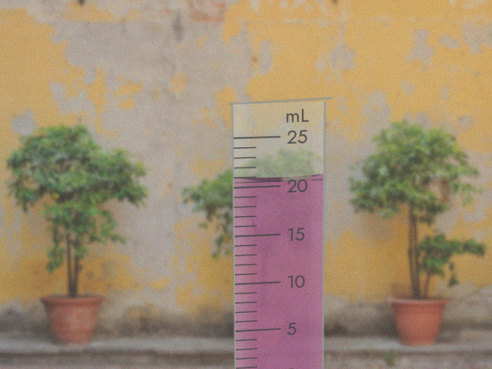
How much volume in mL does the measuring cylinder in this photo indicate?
20.5 mL
